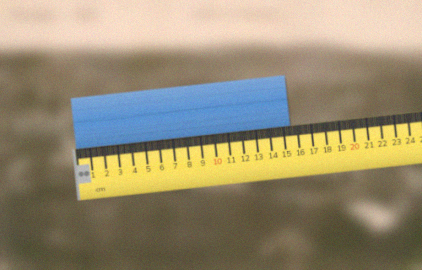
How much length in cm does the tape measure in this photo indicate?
15.5 cm
